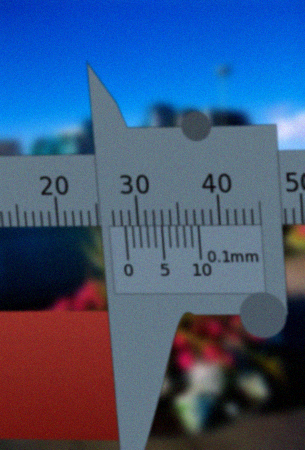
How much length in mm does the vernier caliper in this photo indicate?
28.4 mm
